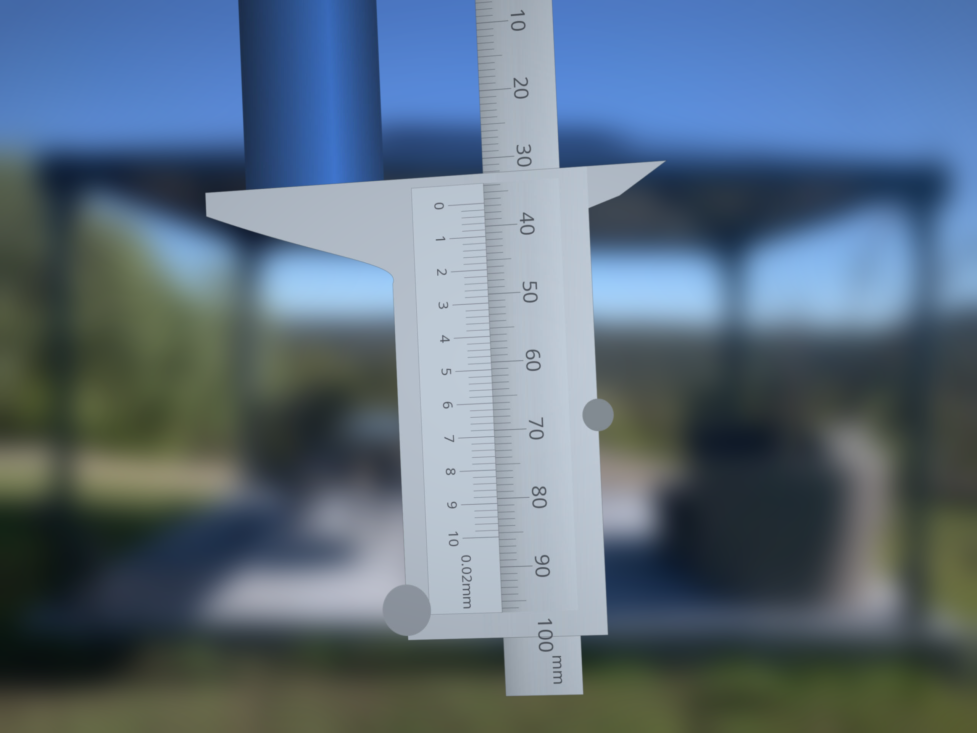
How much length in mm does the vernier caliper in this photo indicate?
36.6 mm
